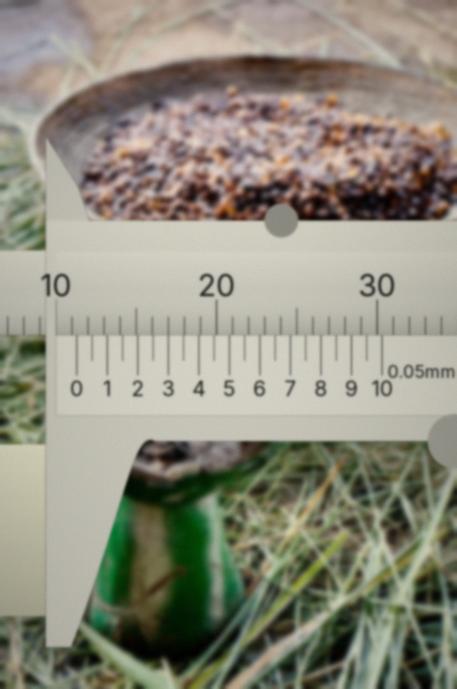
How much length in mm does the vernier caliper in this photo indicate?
11.3 mm
